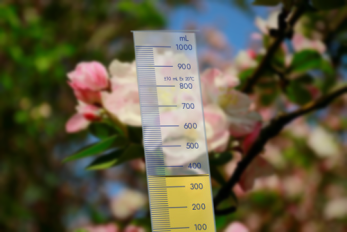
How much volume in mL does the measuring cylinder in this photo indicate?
350 mL
